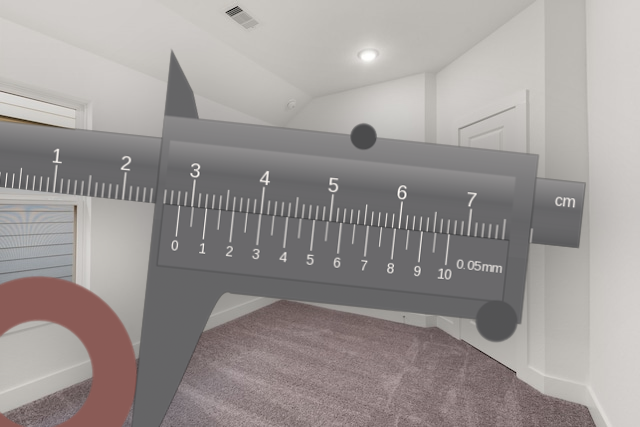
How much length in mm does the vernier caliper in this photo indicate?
28.2 mm
